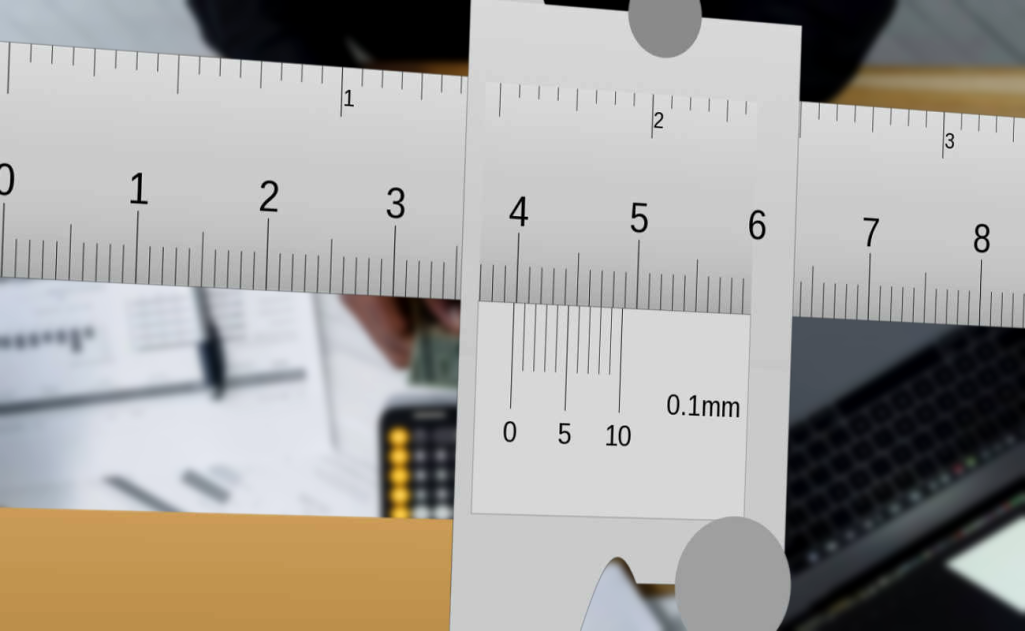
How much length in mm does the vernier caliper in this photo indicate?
39.8 mm
